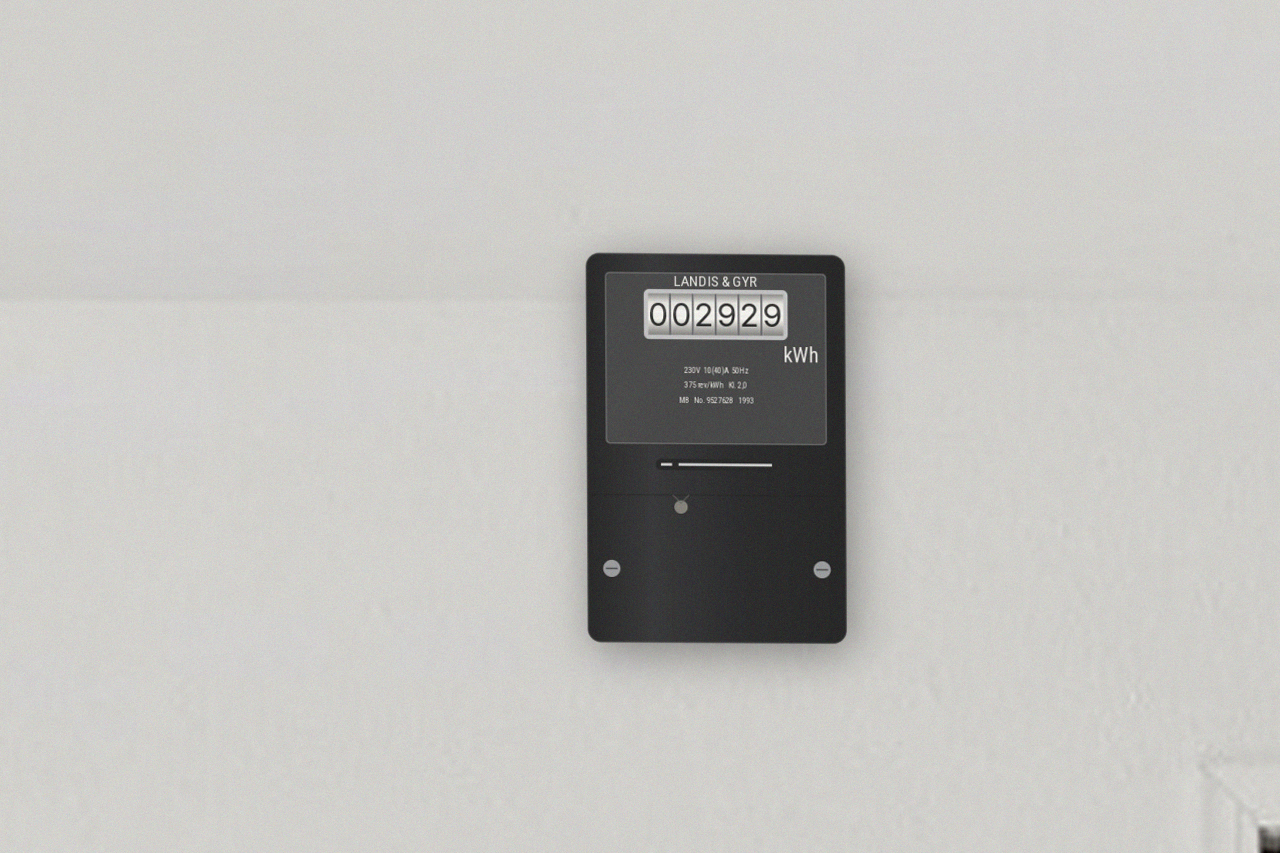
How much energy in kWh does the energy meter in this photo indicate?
2929 kWh
